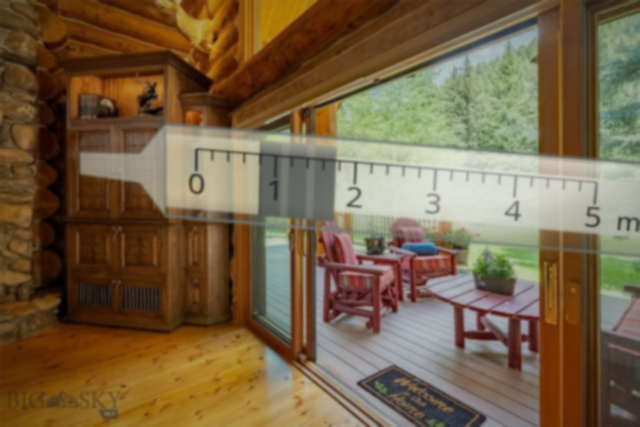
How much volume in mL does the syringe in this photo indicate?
0.8 mL
